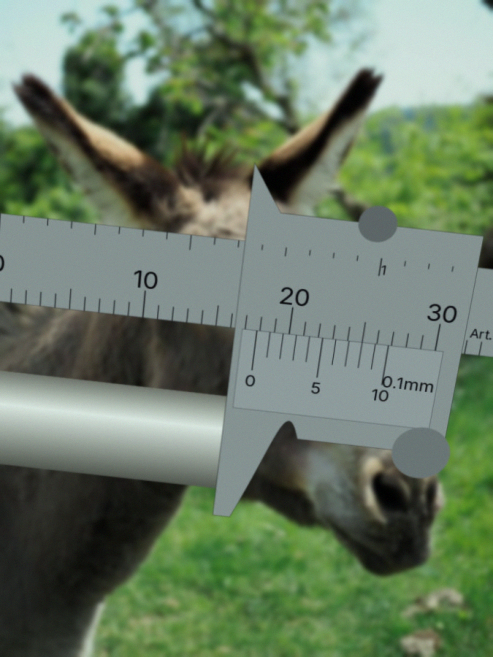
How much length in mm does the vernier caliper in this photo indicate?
17.8 mm
